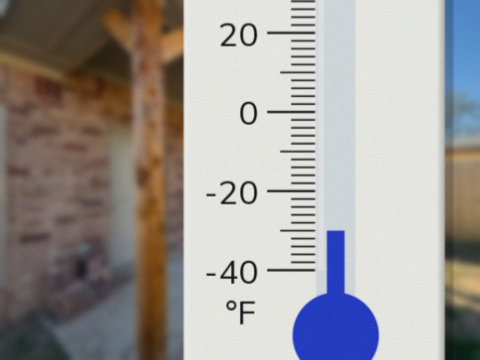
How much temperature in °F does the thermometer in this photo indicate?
-30 °F
